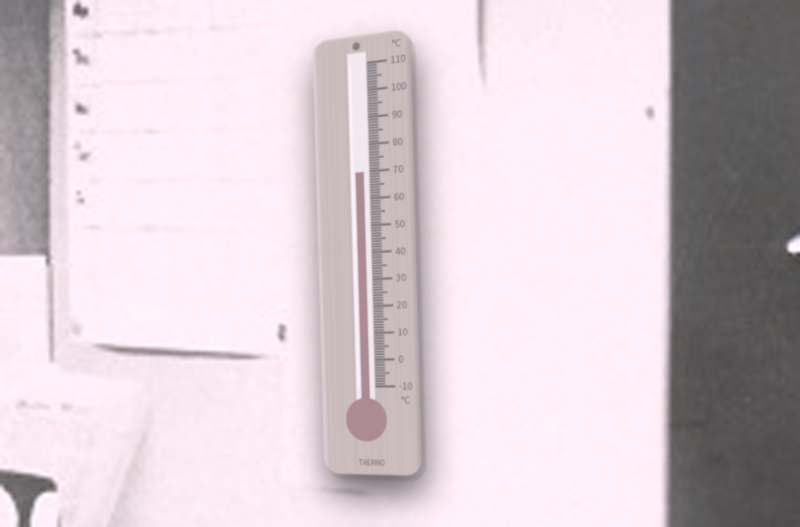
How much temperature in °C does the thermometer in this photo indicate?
70 °C
